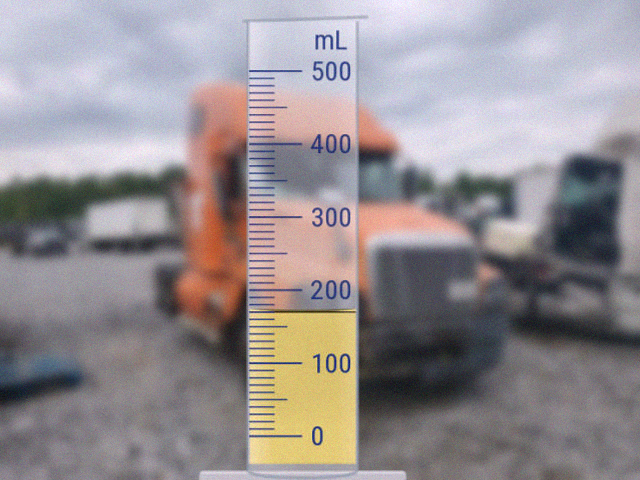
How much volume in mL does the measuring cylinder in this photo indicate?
170 mL
